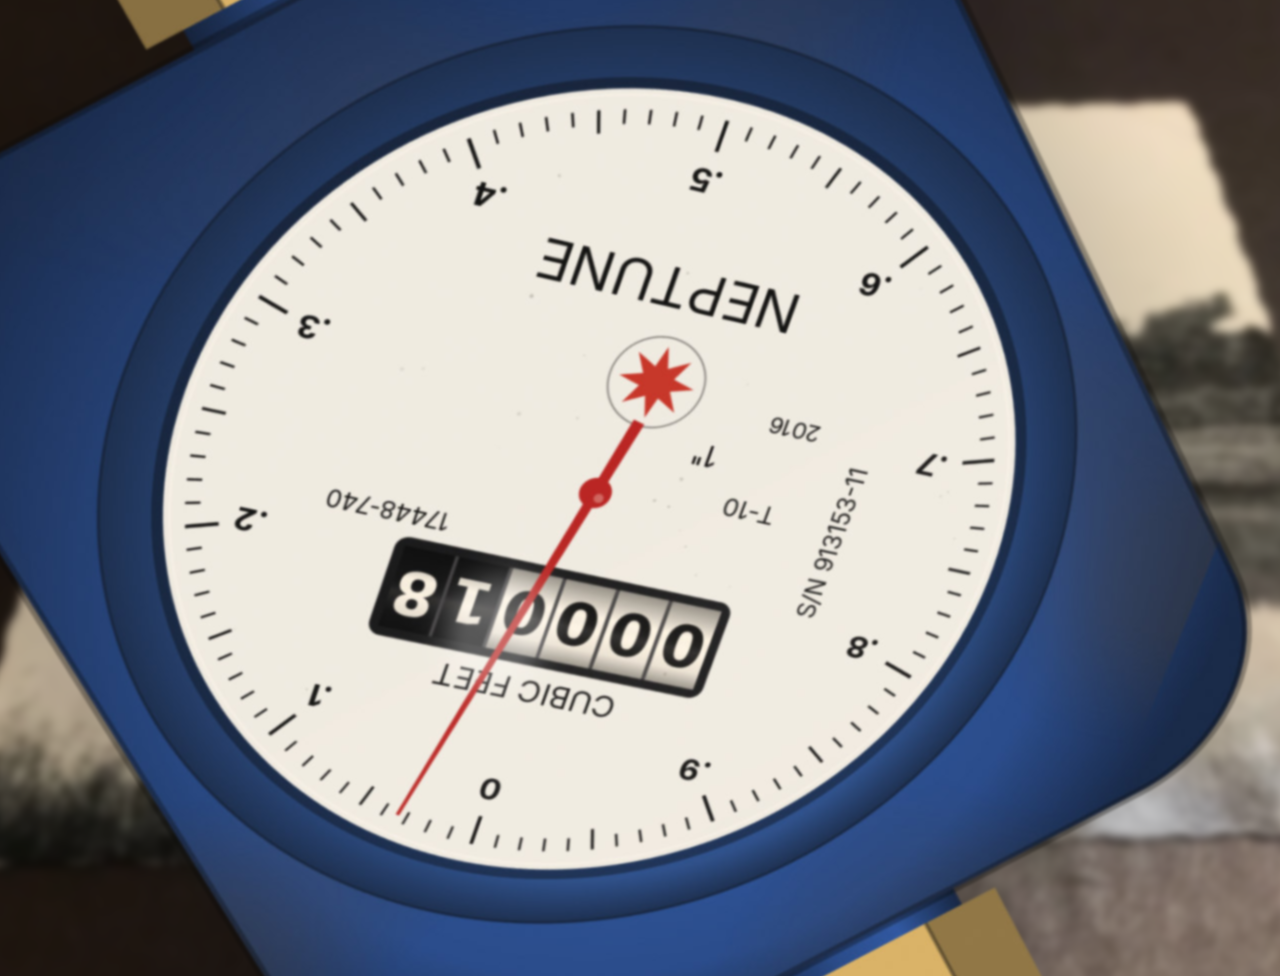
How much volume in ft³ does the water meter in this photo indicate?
18.03 ft³
